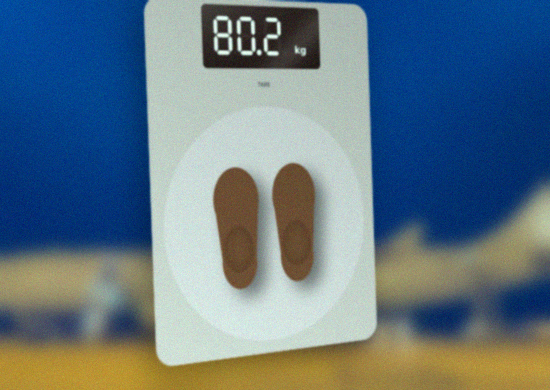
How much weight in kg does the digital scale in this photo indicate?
80.2 kg
